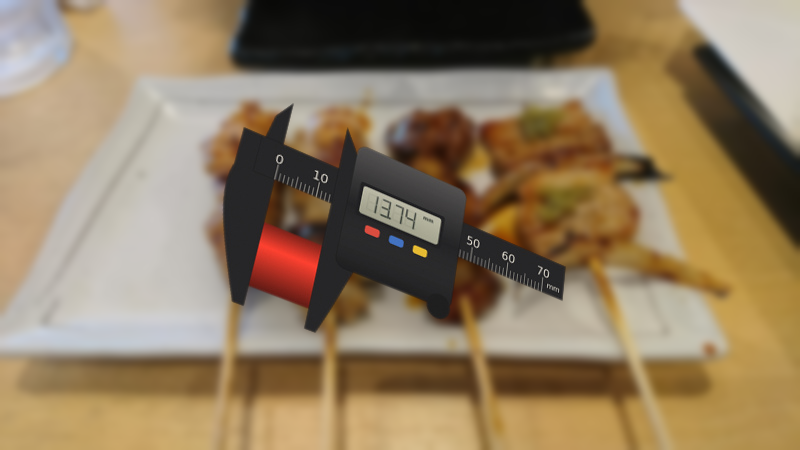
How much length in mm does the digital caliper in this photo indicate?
13.74 mm
